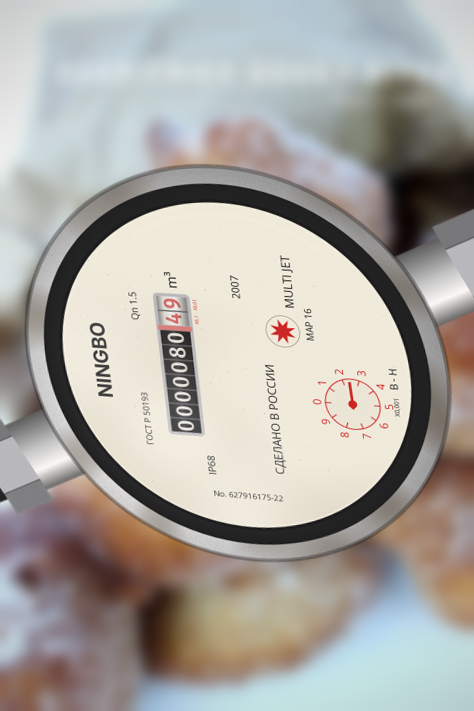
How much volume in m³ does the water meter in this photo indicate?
80.492 m³
